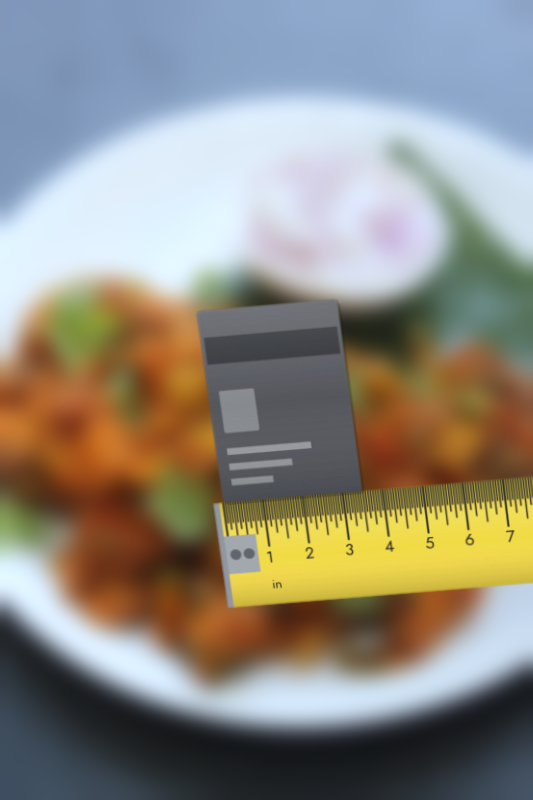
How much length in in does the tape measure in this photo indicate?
3.5 in
